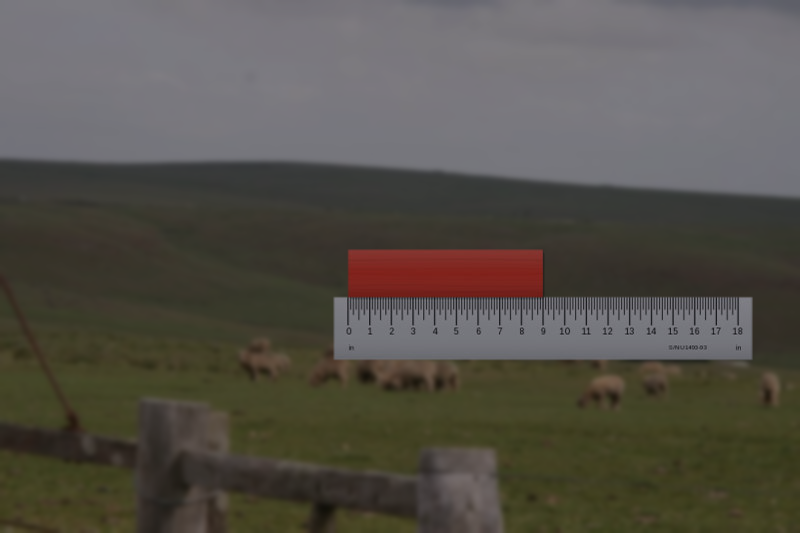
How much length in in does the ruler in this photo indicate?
9 in
